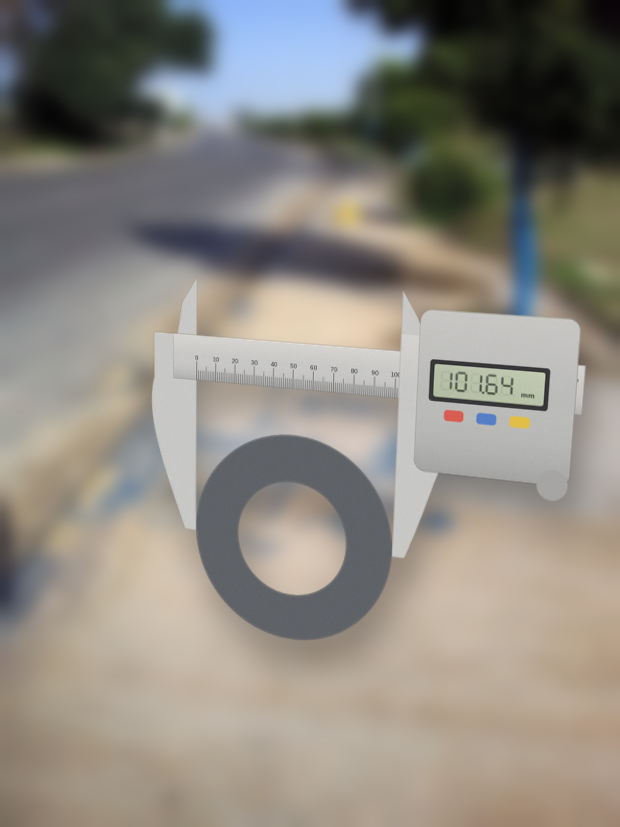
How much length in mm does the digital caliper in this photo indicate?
101.64 mm
